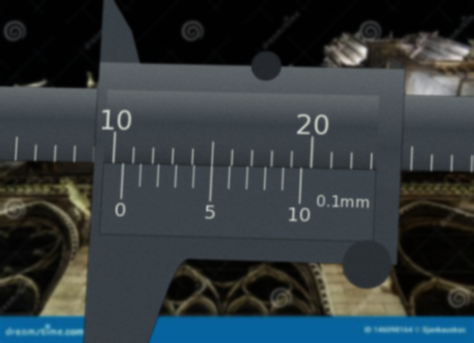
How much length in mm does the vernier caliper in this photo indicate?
10.5 mm
